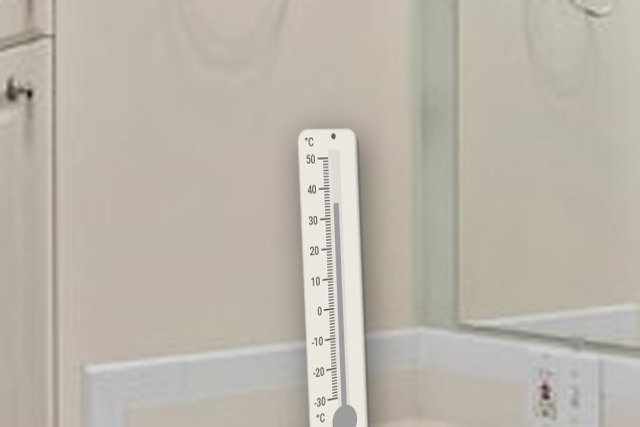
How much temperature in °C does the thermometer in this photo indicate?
35 °C
